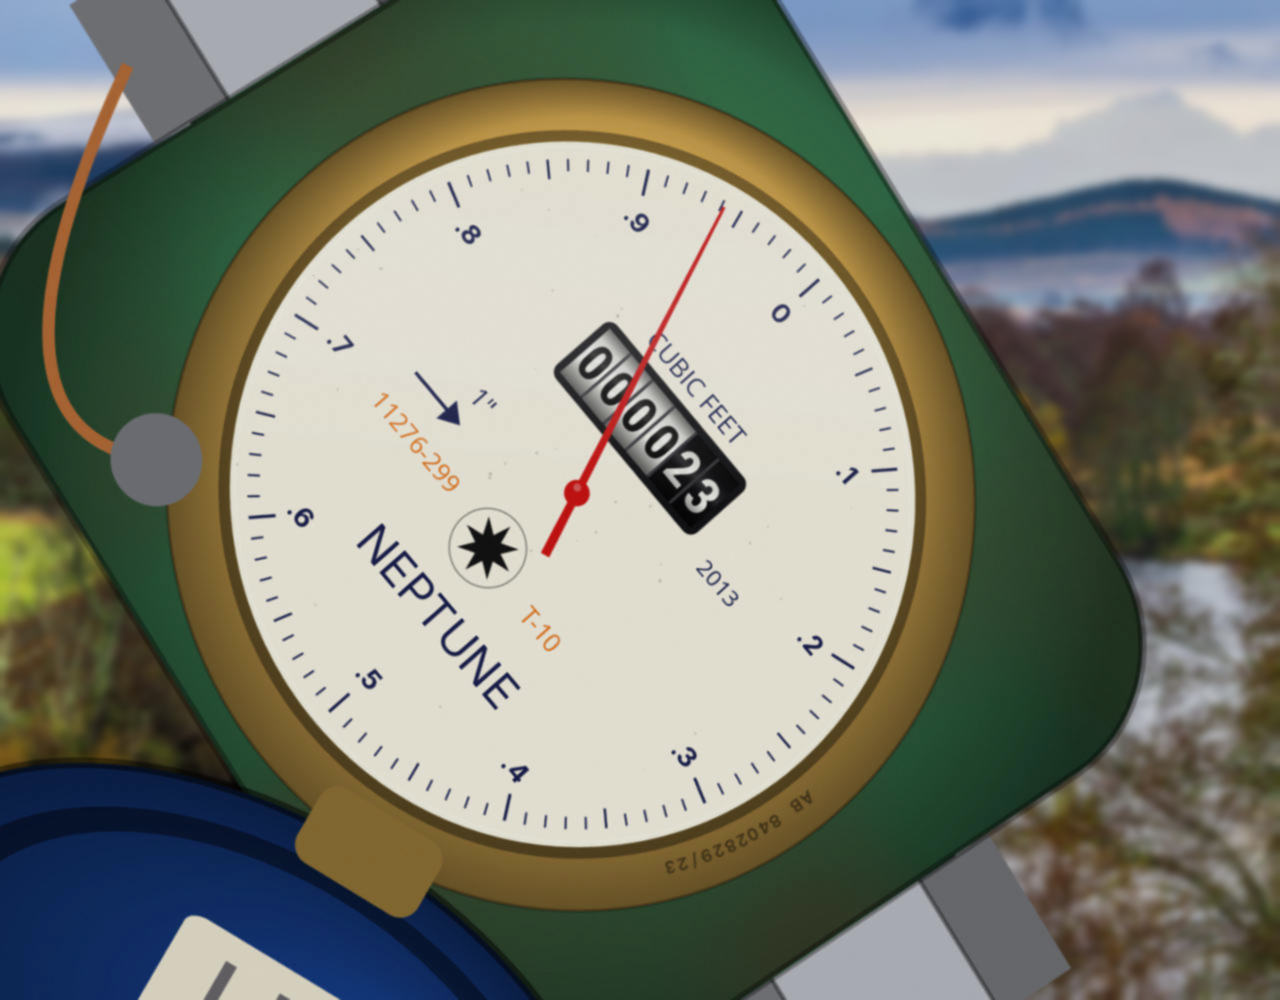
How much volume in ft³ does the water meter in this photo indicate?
22.94 ft³
